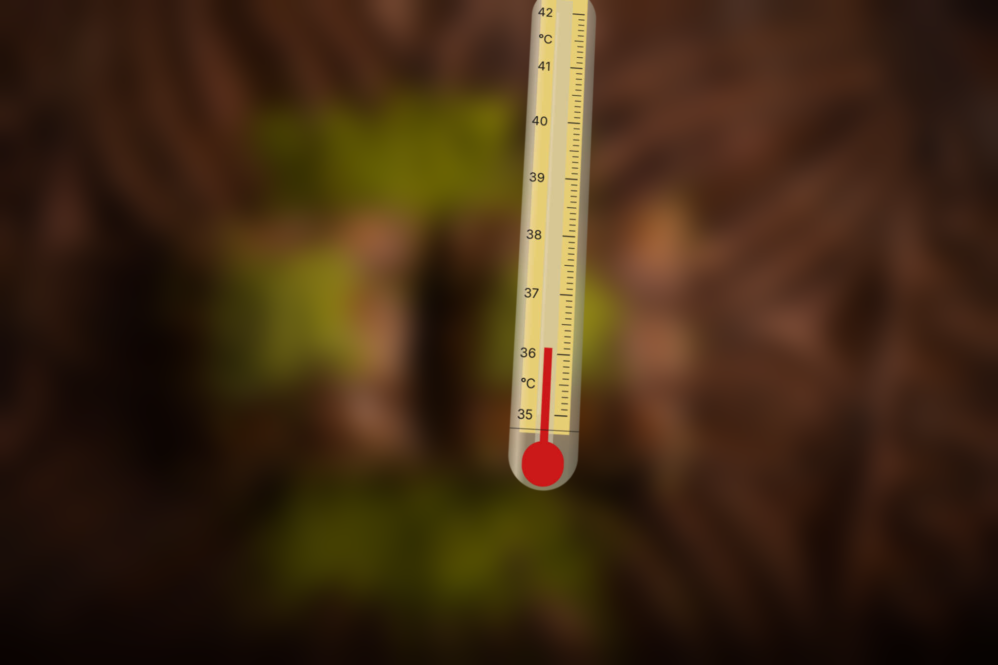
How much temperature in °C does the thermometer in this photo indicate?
36.1 °C
